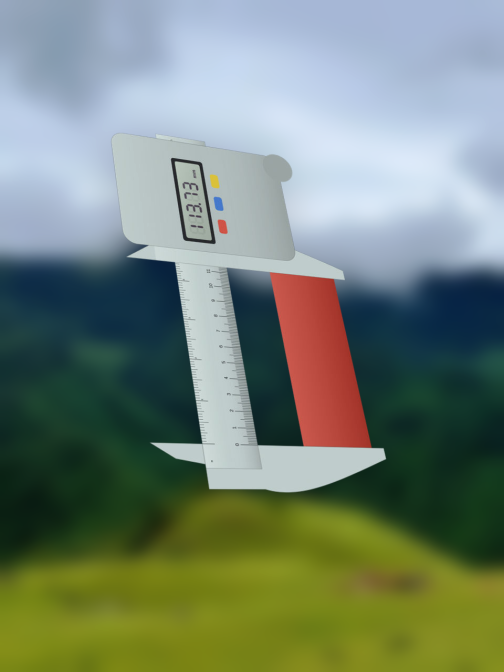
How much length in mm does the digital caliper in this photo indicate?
113.73 mm
